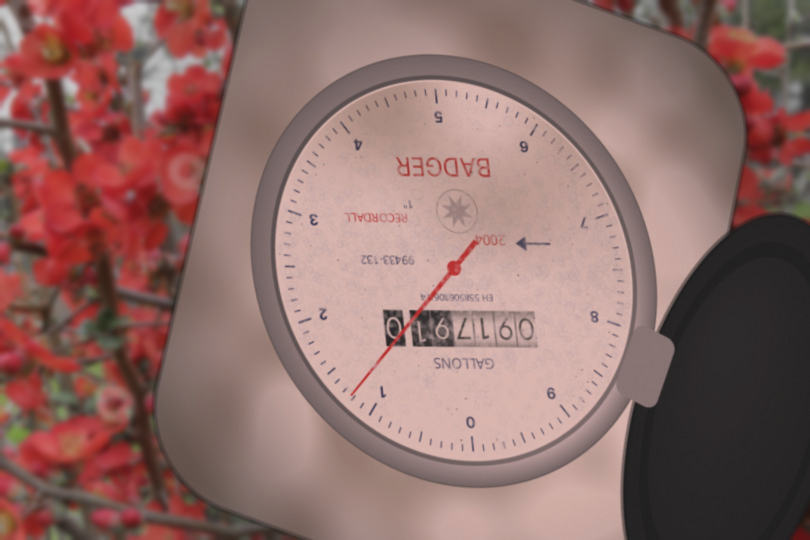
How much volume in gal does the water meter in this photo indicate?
917911.2 gal
